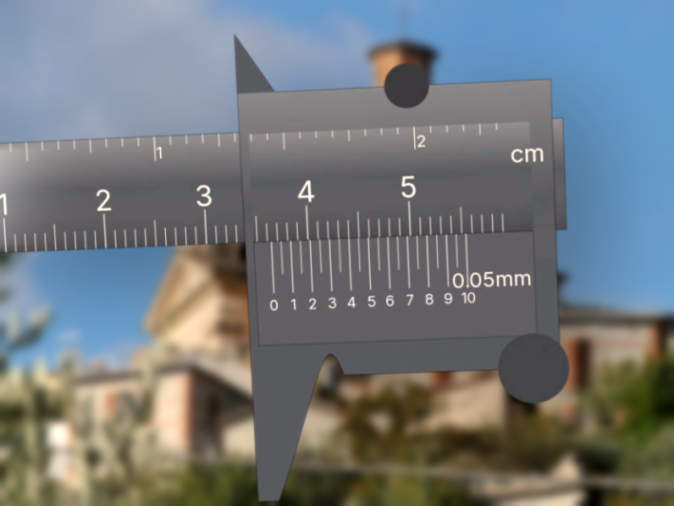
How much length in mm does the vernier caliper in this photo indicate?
36.4 mm
